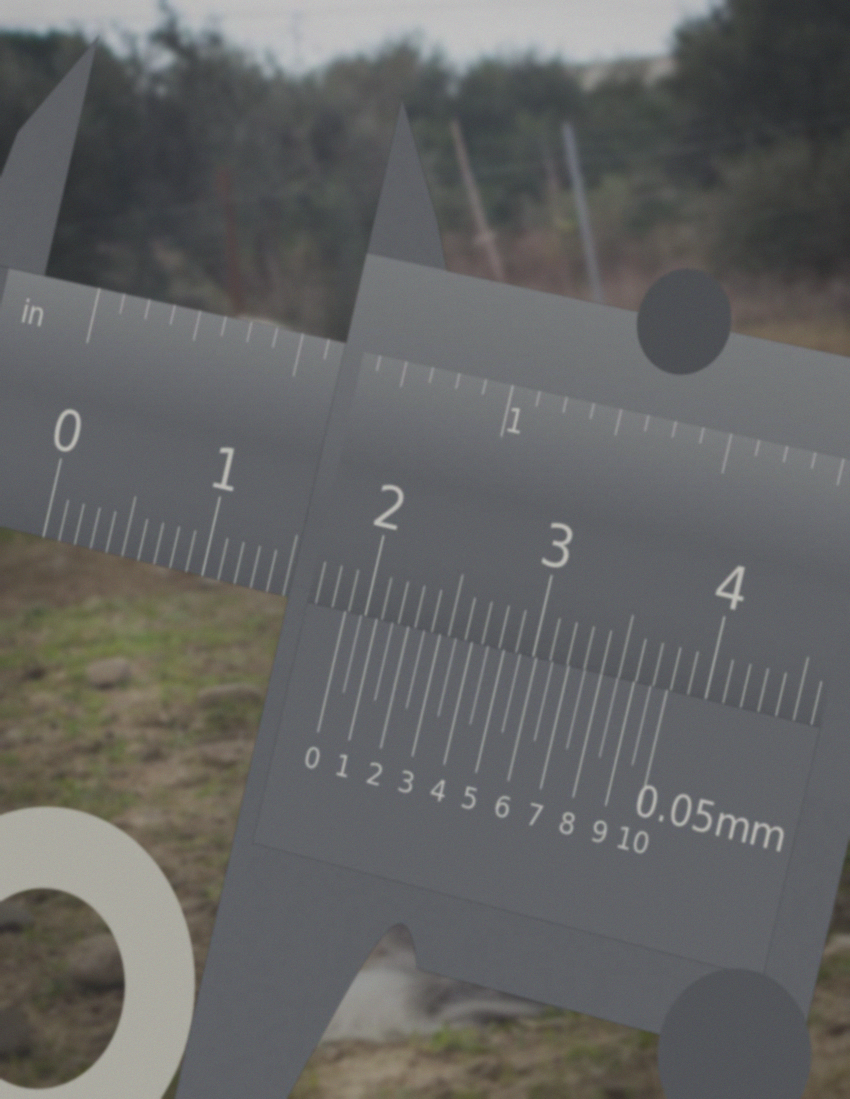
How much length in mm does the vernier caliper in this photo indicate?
18.8 mm
